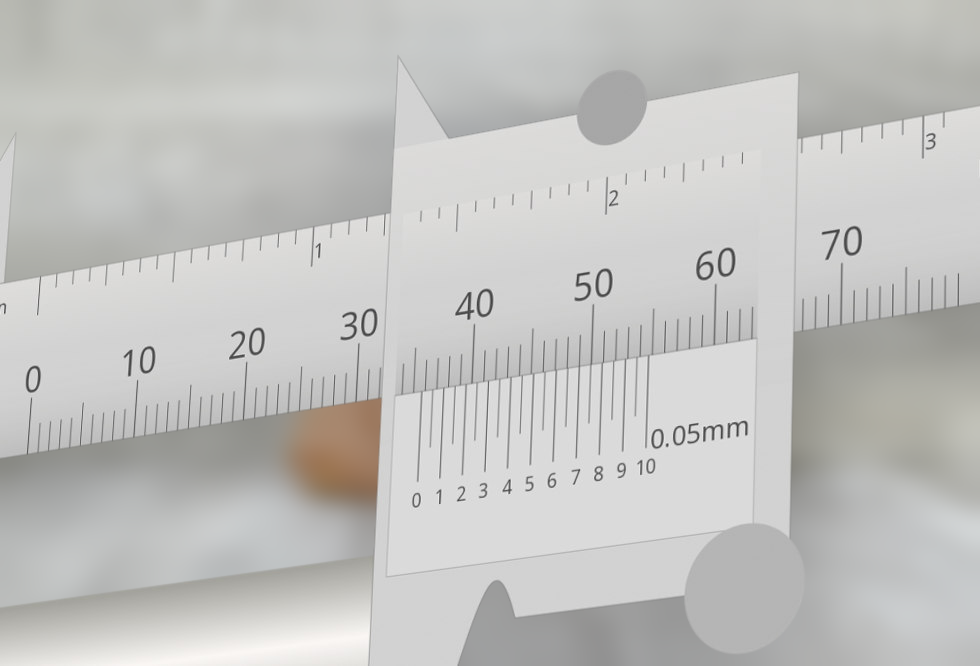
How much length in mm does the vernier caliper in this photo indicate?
35.7 mm
